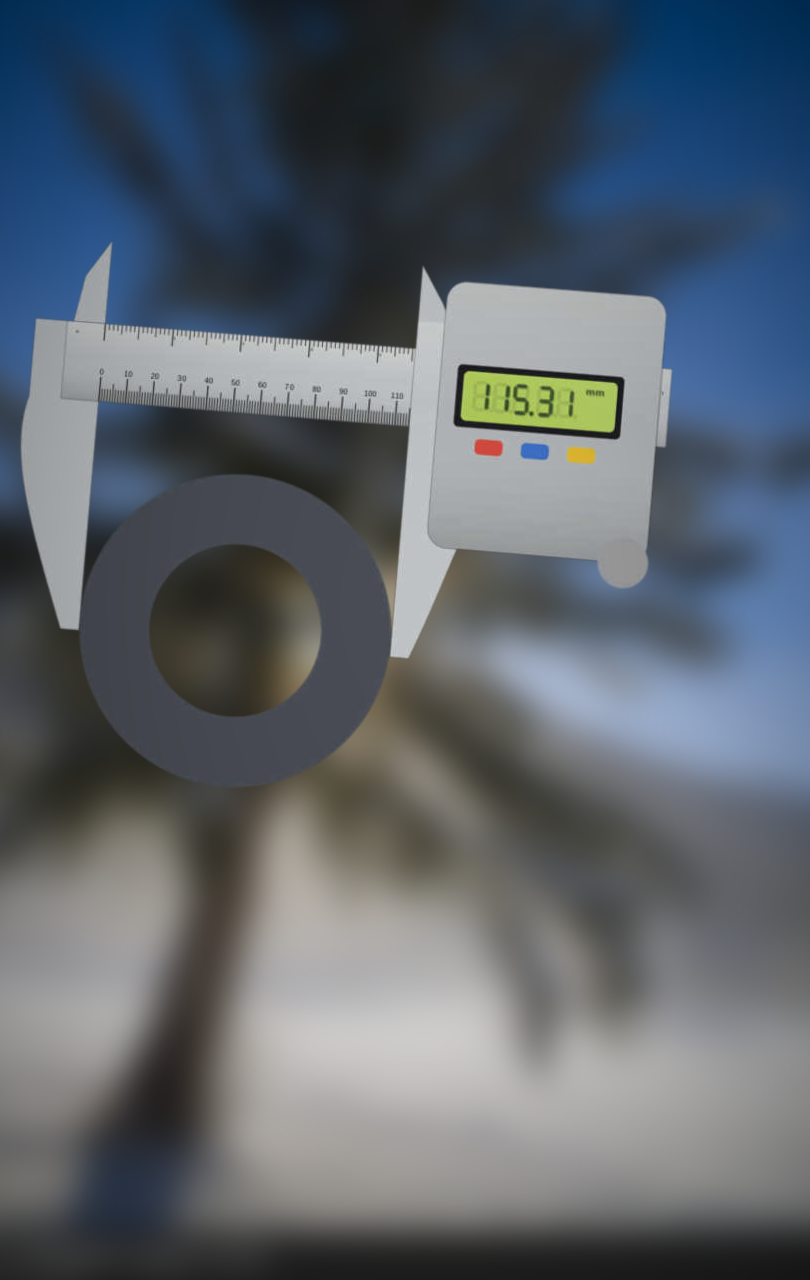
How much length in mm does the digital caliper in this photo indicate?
115.31 mm
